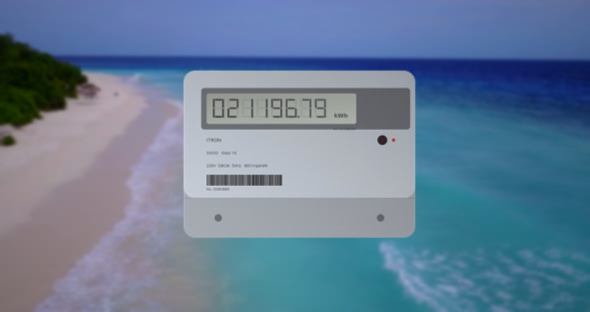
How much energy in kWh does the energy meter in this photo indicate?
21196.79 kWh
